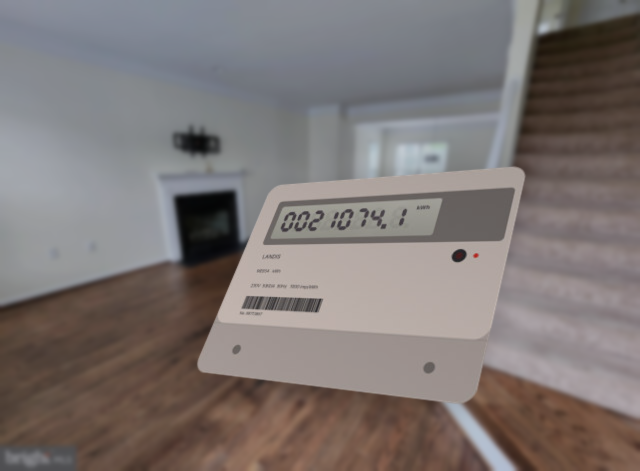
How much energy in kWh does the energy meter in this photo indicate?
21074.1 kWh
